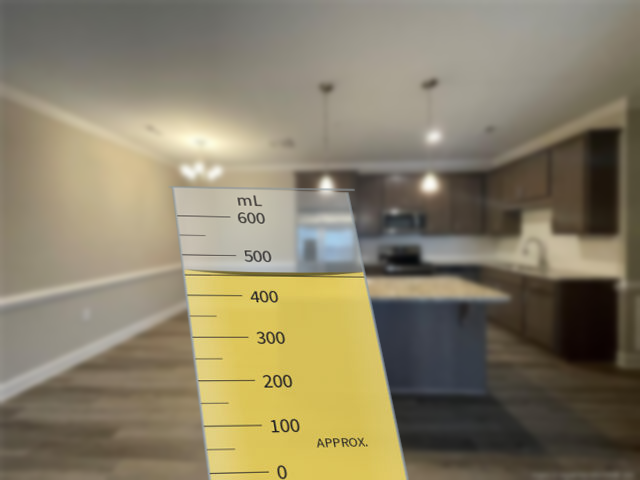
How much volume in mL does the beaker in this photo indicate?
450 mL
